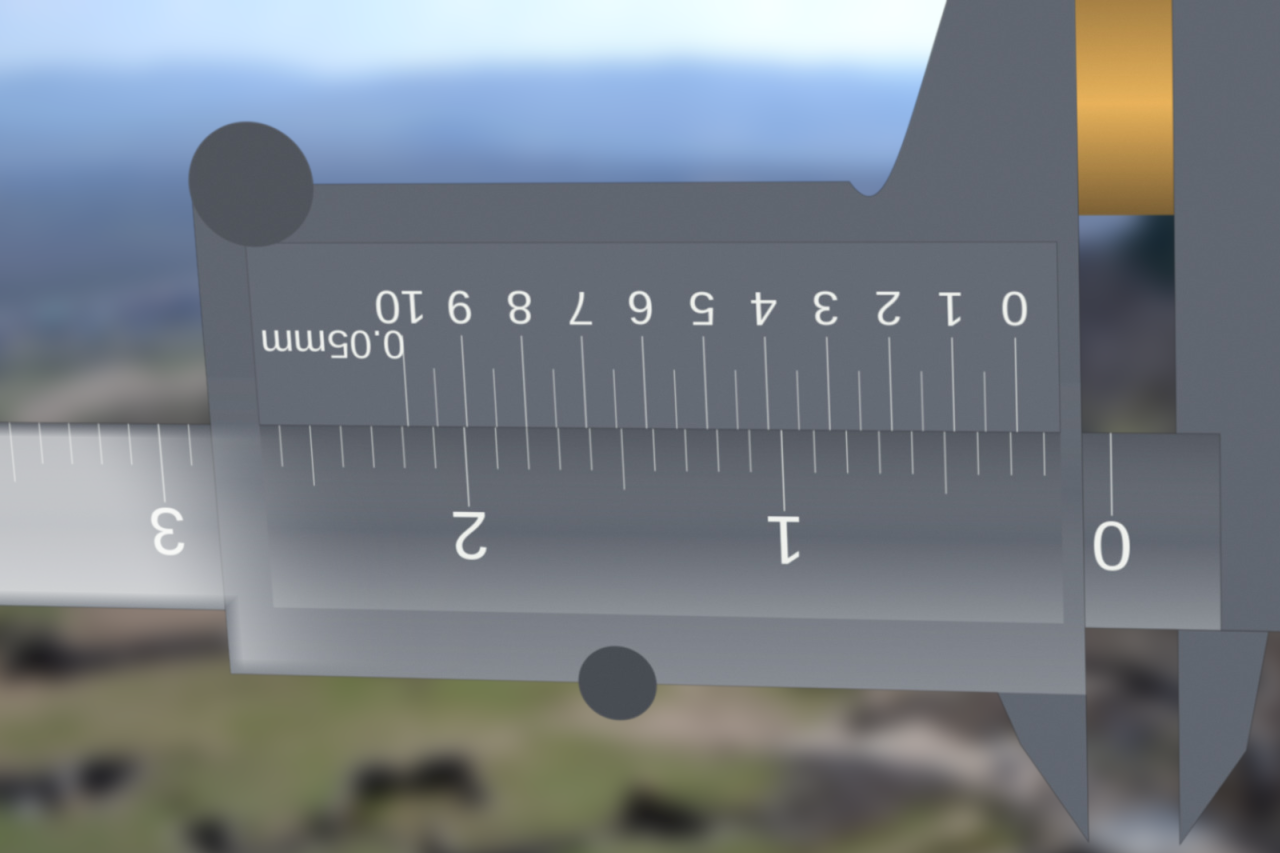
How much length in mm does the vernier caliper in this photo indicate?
2.80 mm
